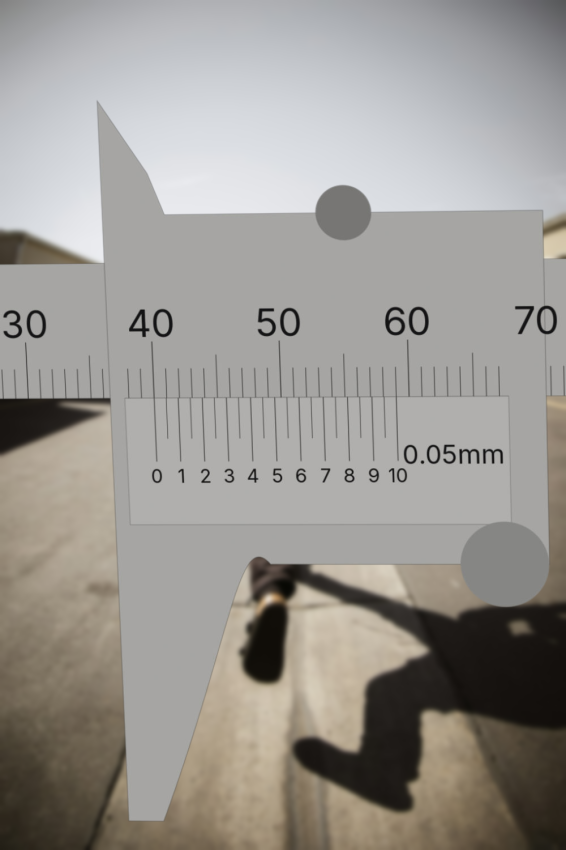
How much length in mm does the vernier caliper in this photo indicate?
40.0 mm
